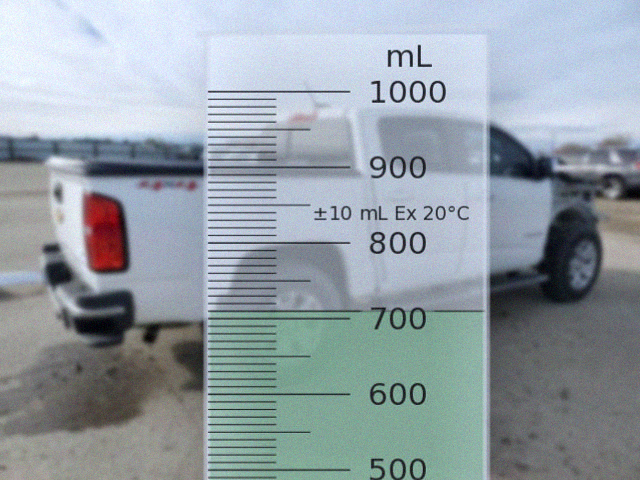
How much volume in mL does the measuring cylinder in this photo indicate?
710 mL
